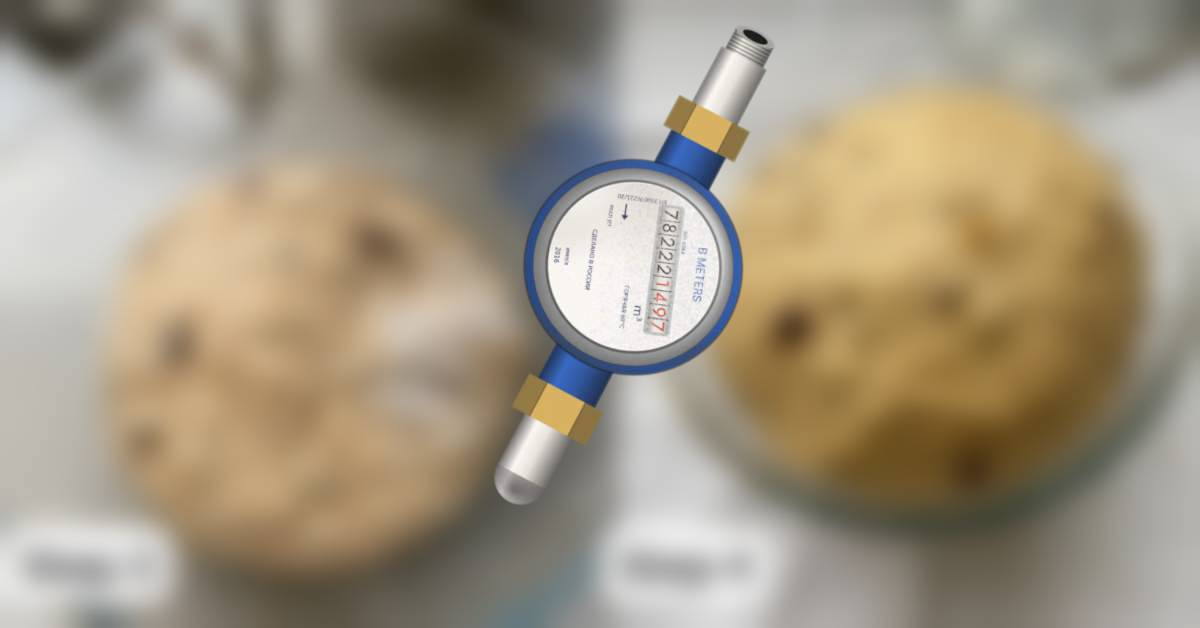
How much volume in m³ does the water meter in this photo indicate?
78222.1497 m³
